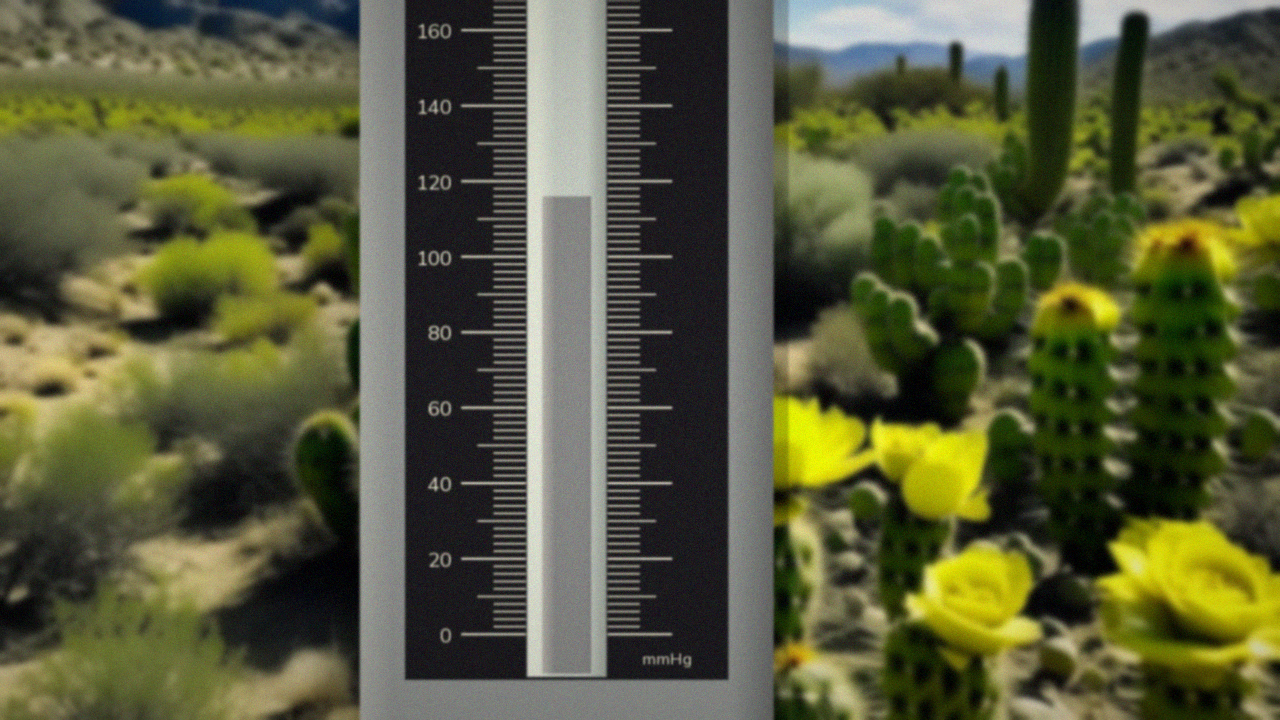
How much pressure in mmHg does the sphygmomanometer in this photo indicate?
116 mmHg
